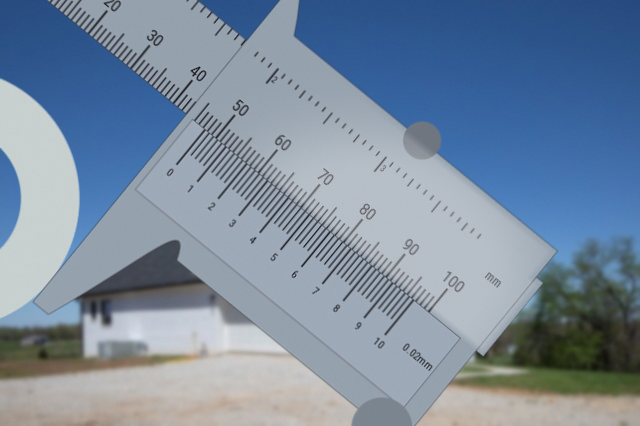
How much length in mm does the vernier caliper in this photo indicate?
47.5 mm
